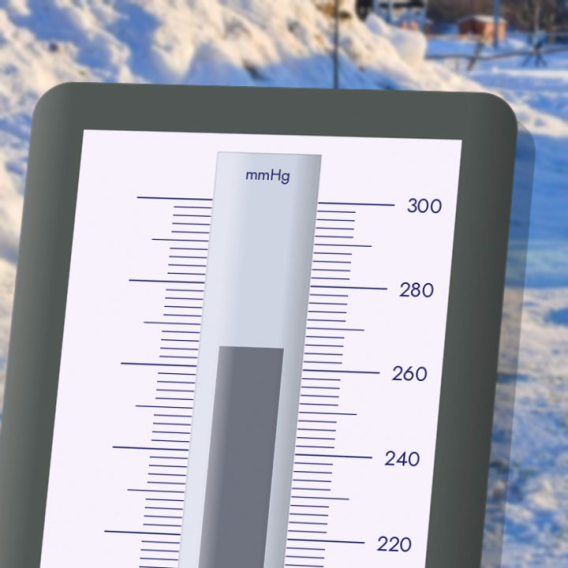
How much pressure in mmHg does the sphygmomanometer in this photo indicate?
265 mmHg
